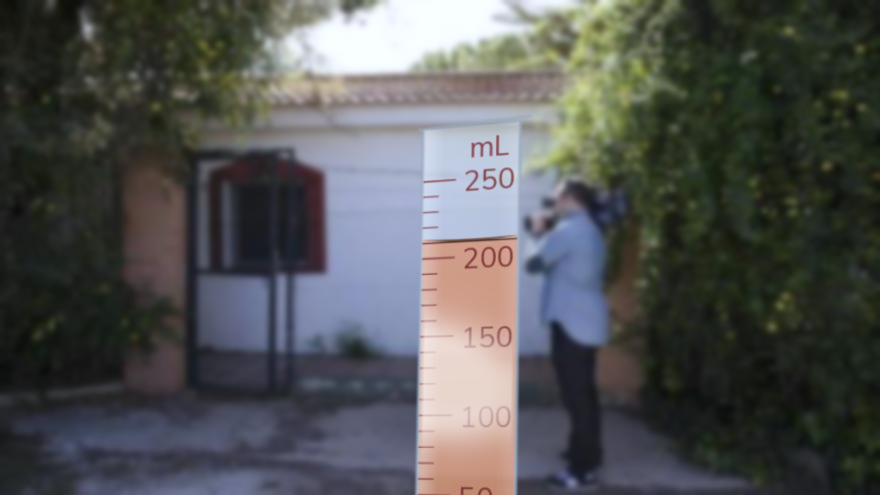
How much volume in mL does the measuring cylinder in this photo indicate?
210 mL
